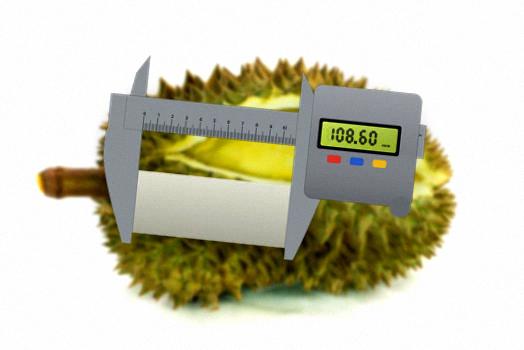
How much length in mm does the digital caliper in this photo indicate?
108.60 mm
